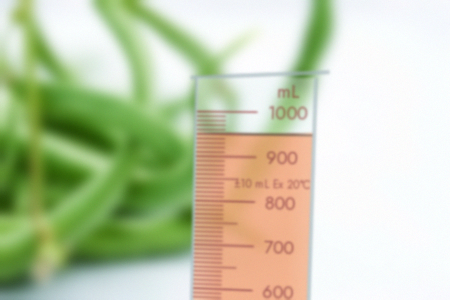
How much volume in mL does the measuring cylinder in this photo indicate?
950 mL
